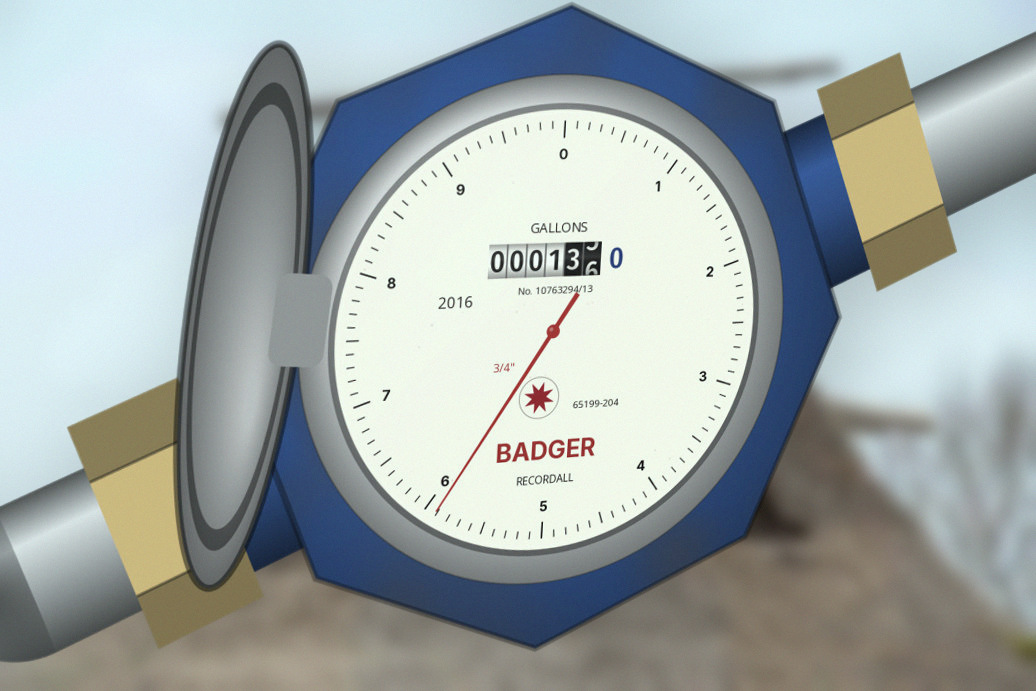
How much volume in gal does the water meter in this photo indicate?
1355.9 gal
